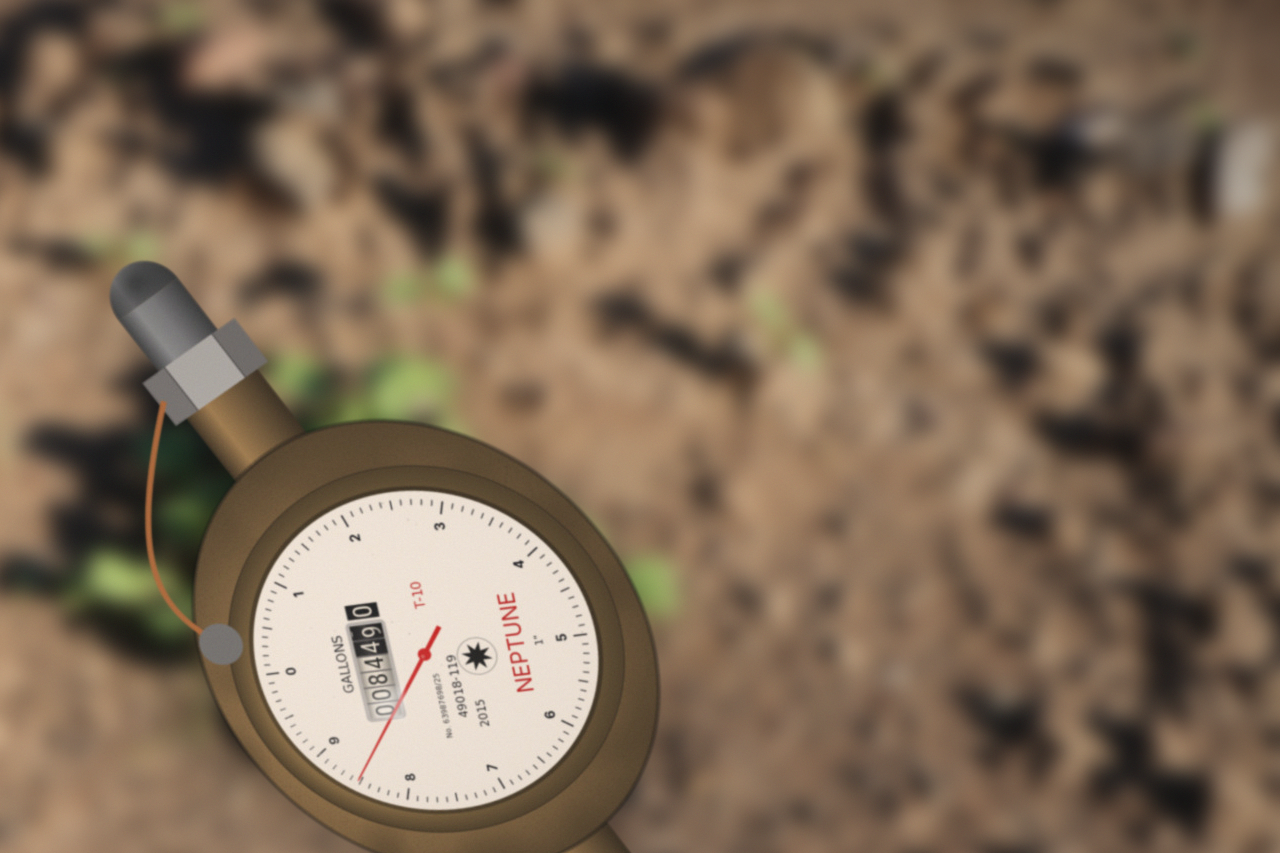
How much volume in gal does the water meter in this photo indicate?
84488.5 gal
